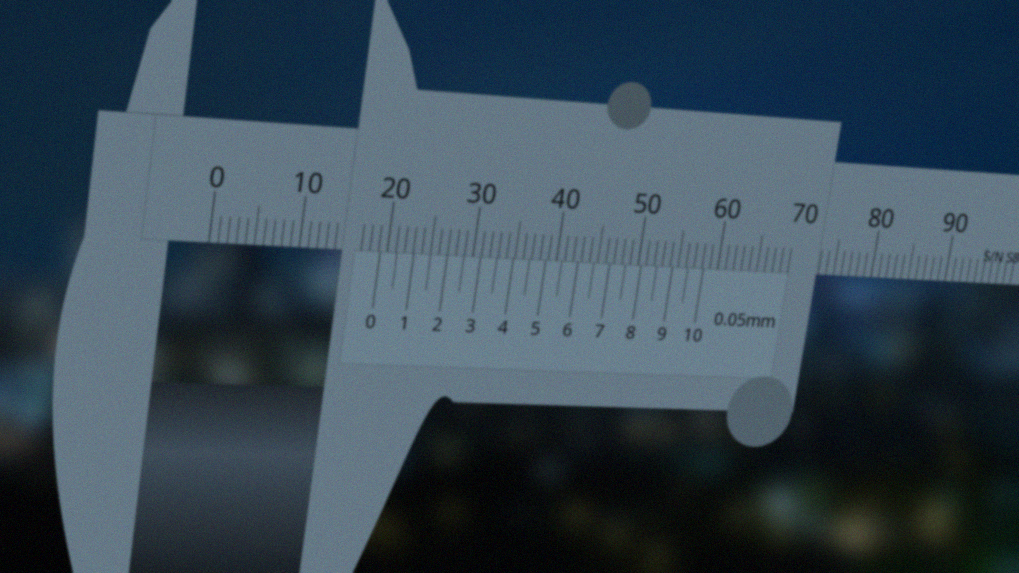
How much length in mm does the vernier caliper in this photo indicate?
19.2 mm
